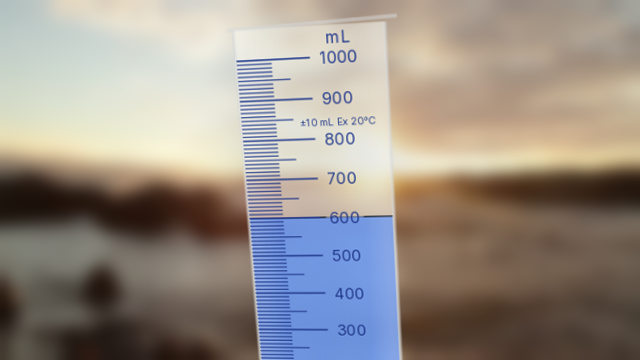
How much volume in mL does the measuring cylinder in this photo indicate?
600 mL
